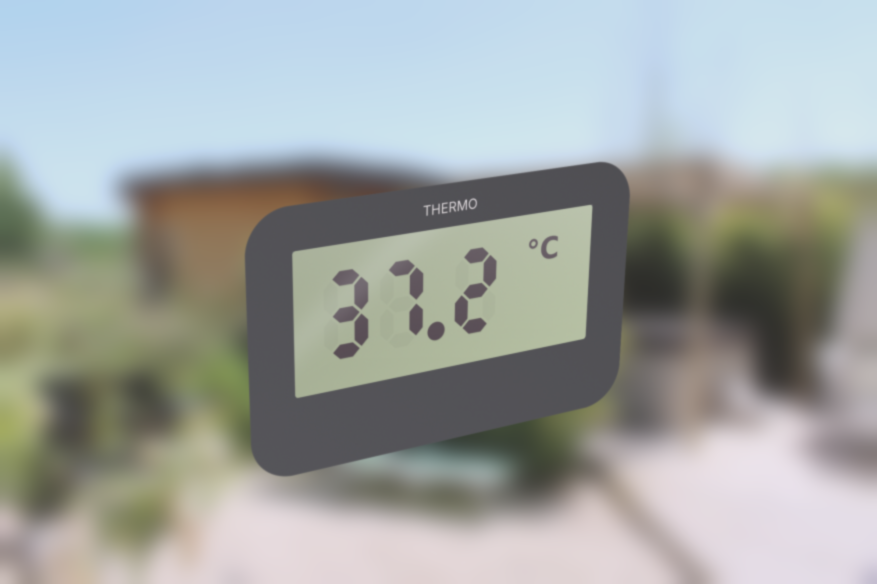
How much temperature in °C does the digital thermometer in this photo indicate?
37.2 °C
